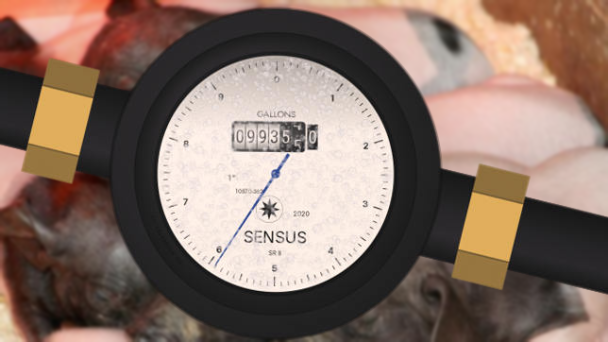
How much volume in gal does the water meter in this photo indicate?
993545.9 gal
